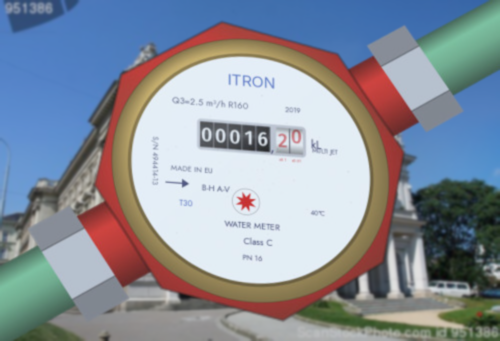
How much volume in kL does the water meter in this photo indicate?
16.20 kL
